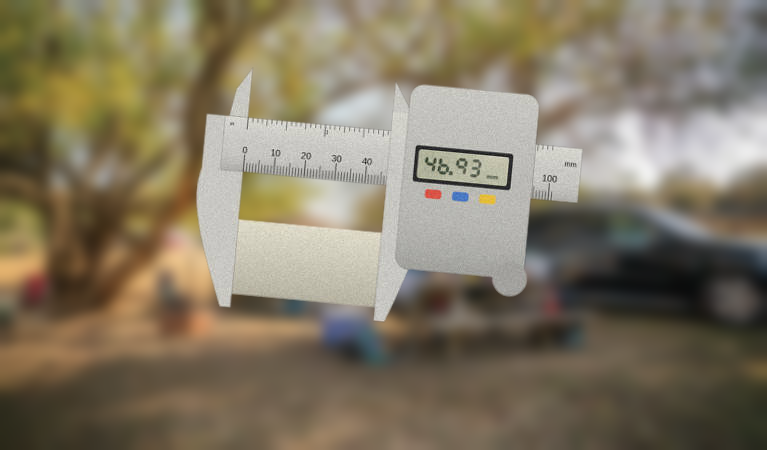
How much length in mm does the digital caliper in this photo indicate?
46.93 mm
